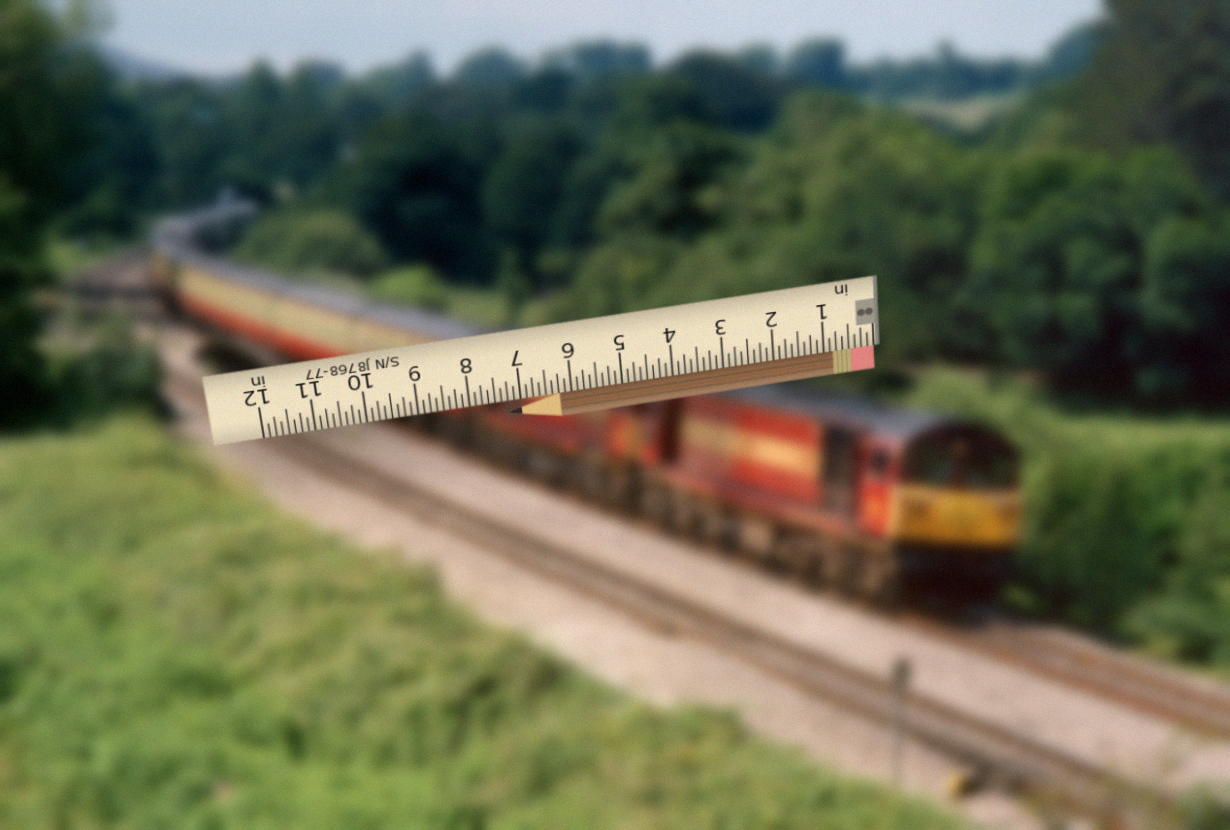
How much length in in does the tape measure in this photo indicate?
7.25 in
